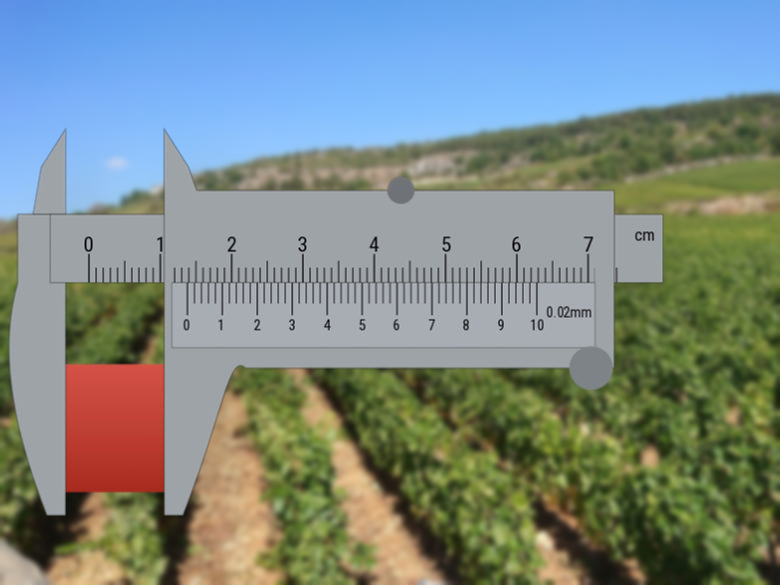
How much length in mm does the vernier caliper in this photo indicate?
13.8 mm
